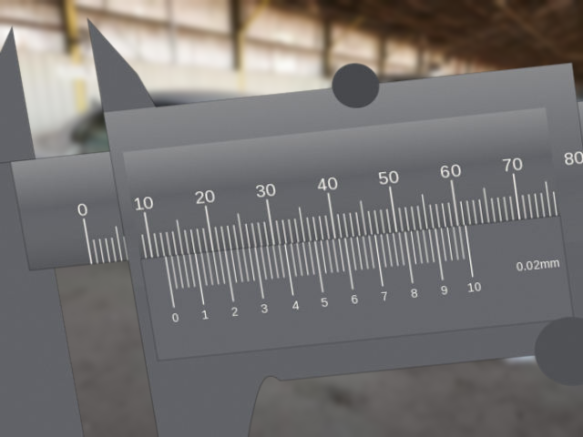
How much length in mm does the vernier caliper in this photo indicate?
12.2 mm
